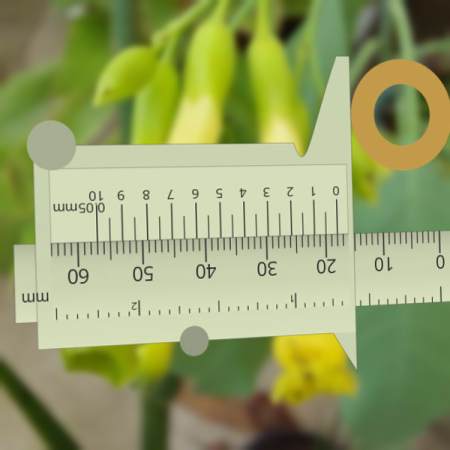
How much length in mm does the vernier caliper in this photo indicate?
18.0 mm
